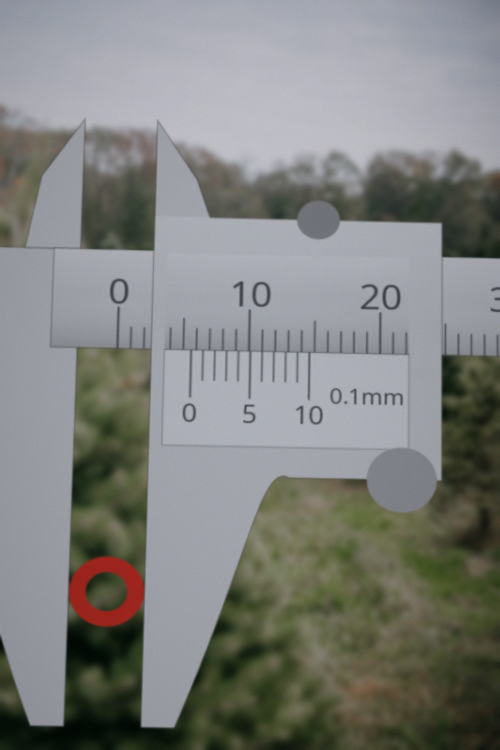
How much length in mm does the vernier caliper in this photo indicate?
5.6 mm
